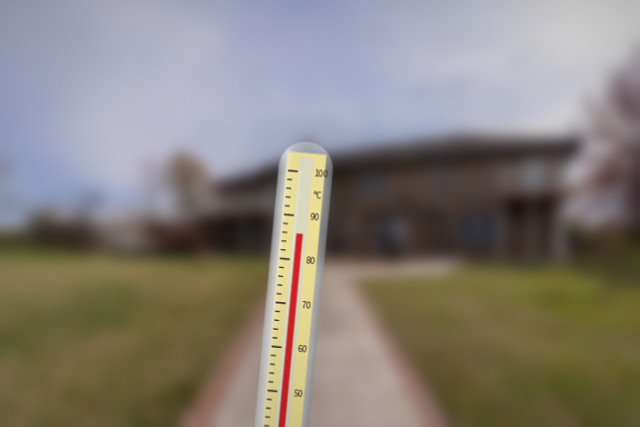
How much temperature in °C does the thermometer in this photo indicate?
86 °C
